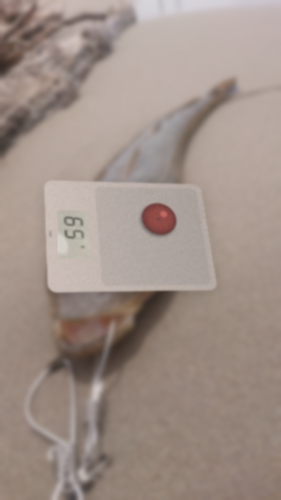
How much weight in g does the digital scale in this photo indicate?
65 g
